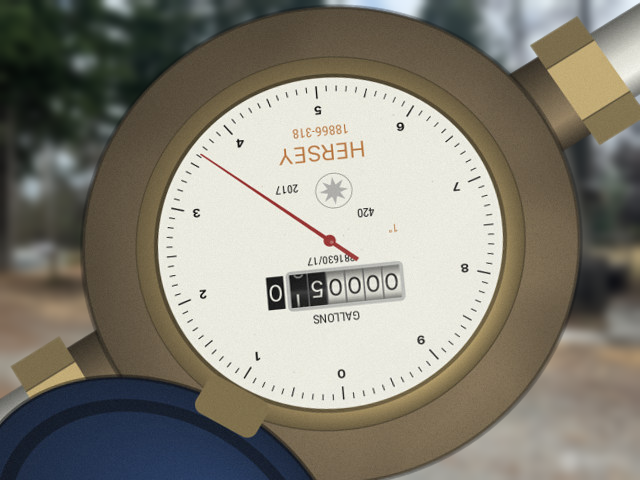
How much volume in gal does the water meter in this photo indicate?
513.6 gal
